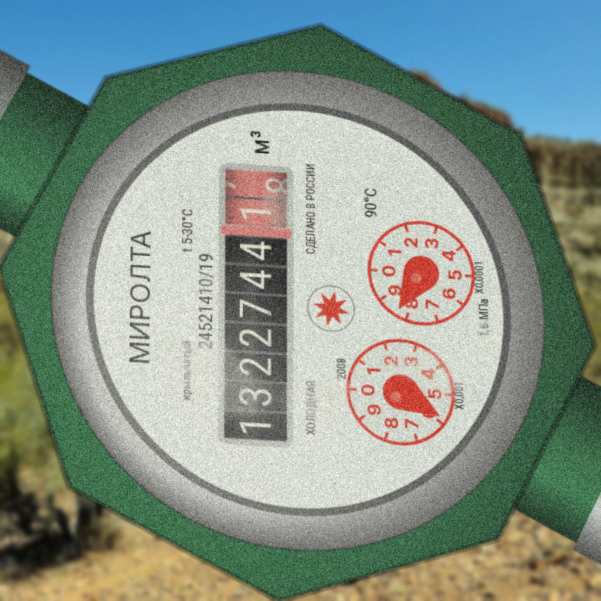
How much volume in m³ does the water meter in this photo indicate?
1322744.1758 m³
